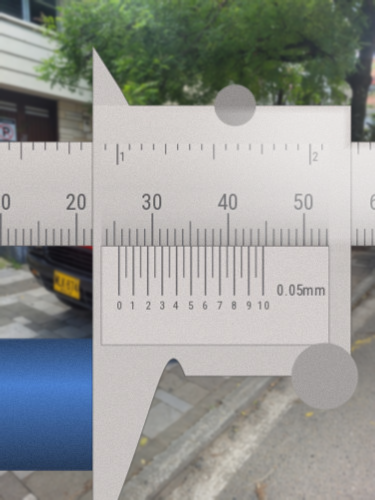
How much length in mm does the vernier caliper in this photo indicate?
25.6 mm
